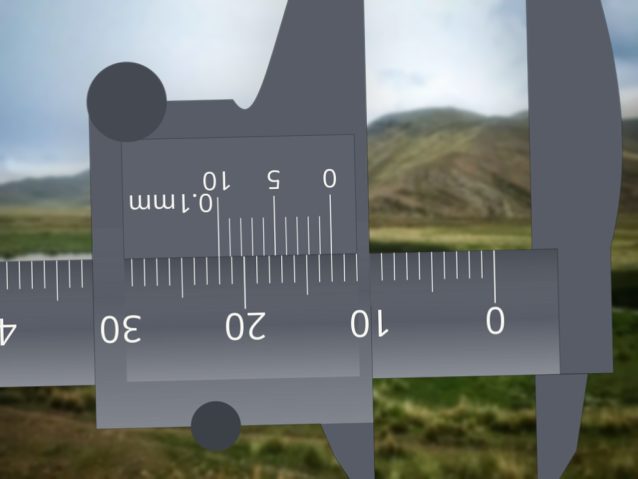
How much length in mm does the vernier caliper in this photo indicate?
13.0 mm
